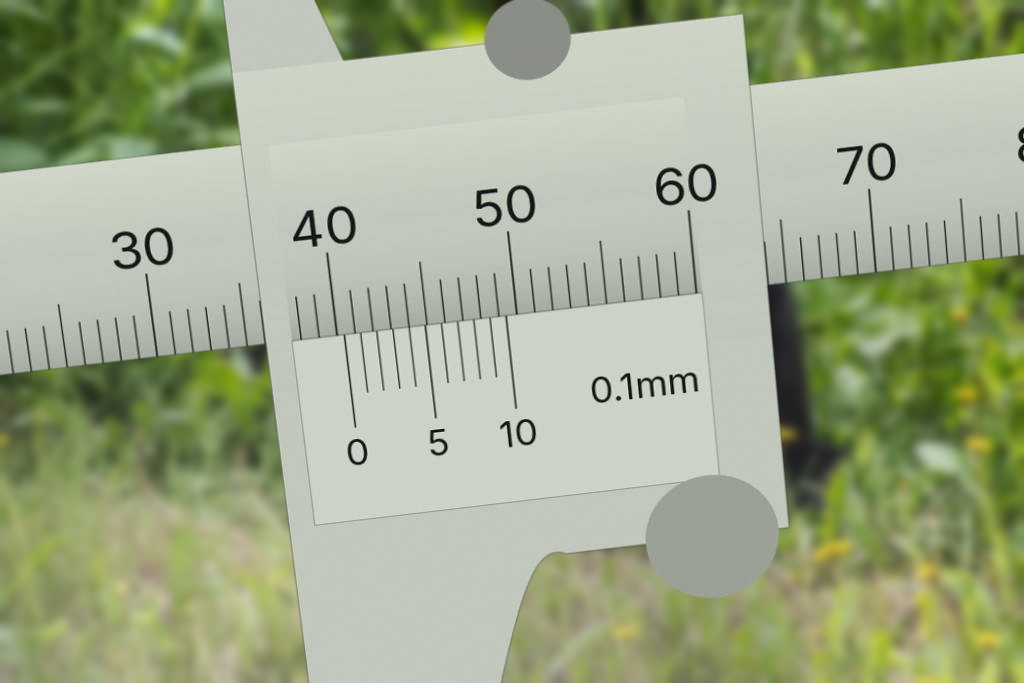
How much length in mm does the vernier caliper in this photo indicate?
40.4 mm
